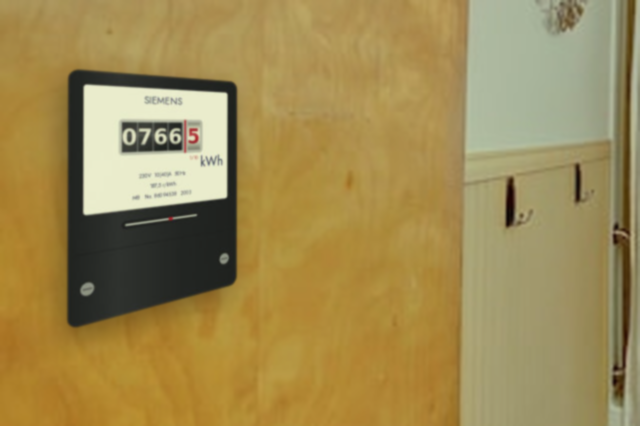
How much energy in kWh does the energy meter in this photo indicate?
766.5 kWh
